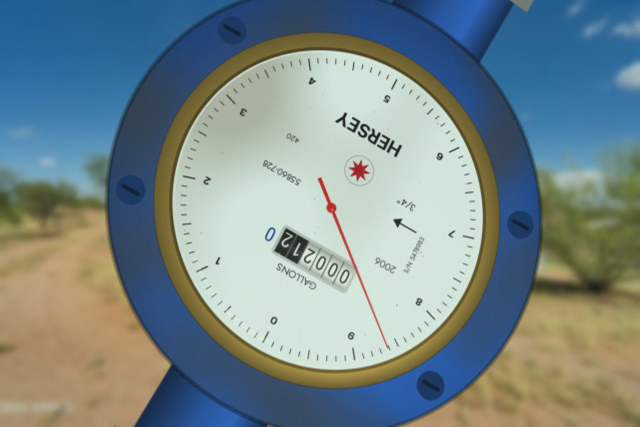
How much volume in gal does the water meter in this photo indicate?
2118.6 gal
